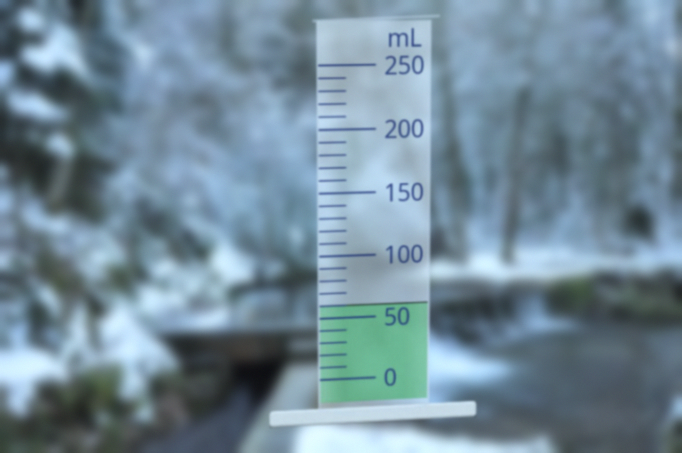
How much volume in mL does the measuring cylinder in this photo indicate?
60 mL
